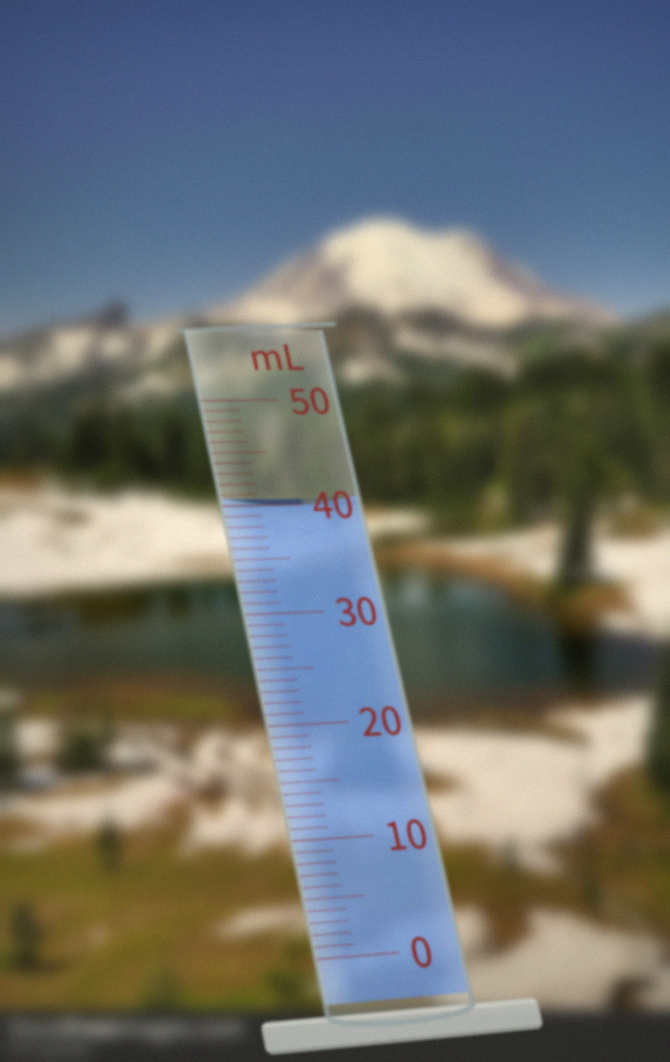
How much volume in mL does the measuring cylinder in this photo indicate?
40 mL
